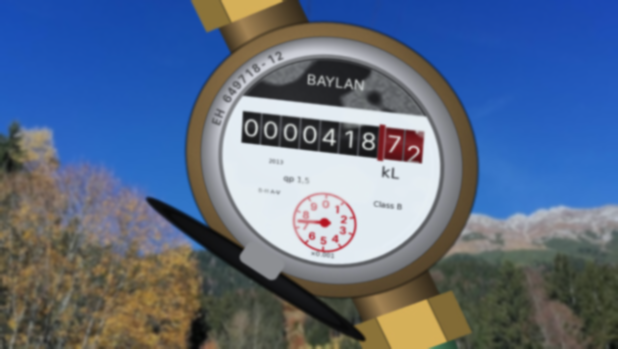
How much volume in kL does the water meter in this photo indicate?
418.717 kL
